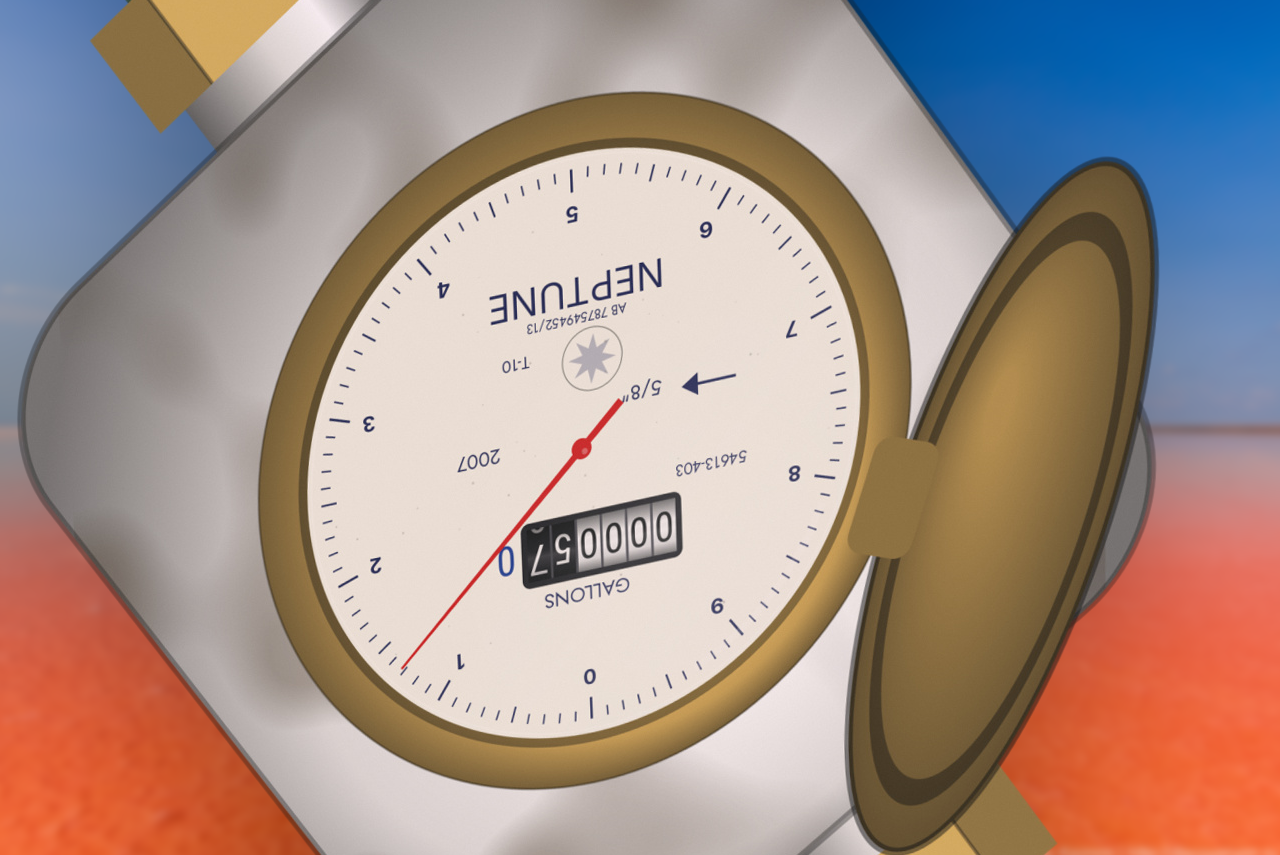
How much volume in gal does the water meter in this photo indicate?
571.3 gal
